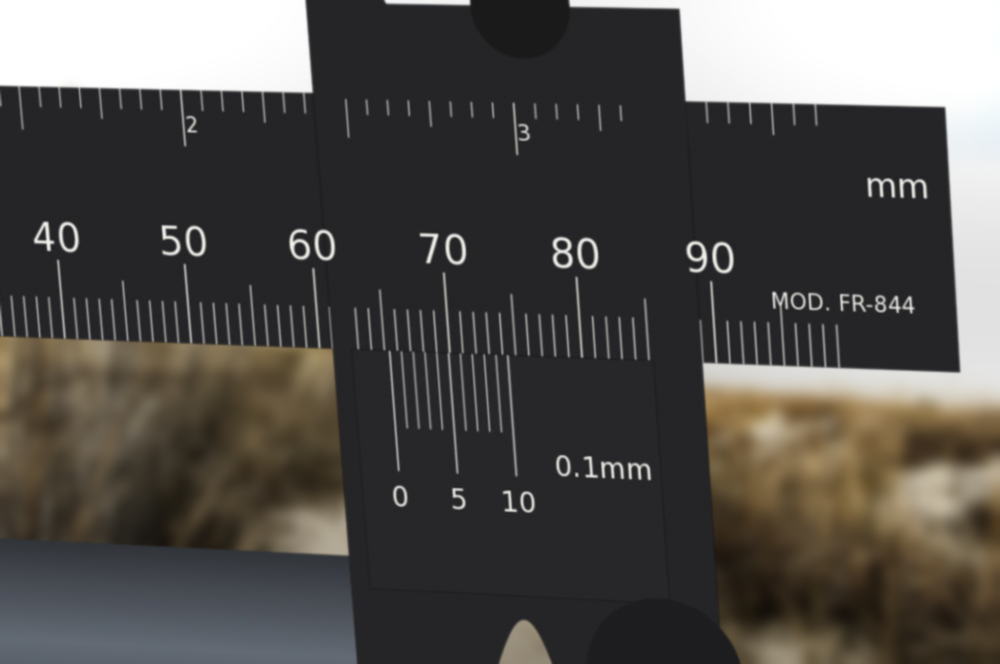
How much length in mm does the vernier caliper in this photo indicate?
65.4 mm
